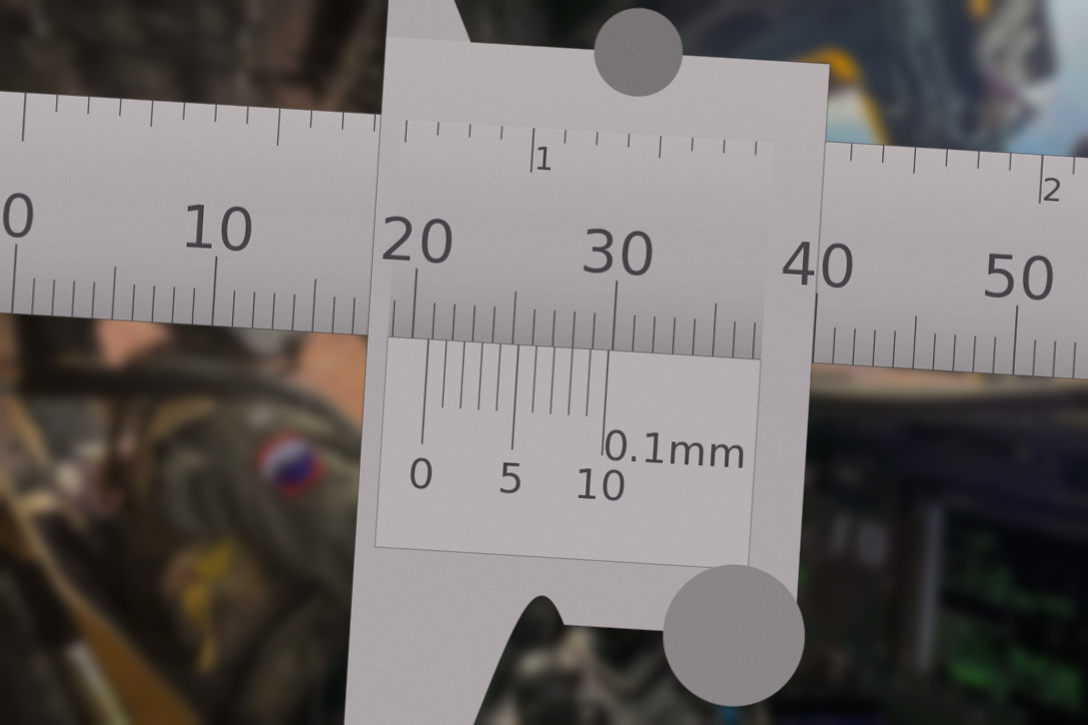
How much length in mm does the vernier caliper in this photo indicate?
20.8 mm
